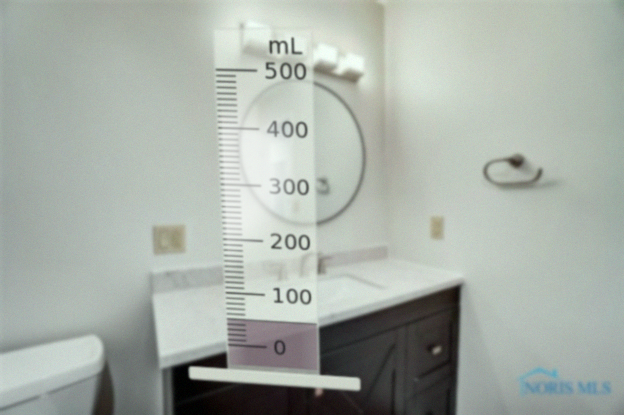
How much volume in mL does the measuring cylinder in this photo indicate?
50 mL
